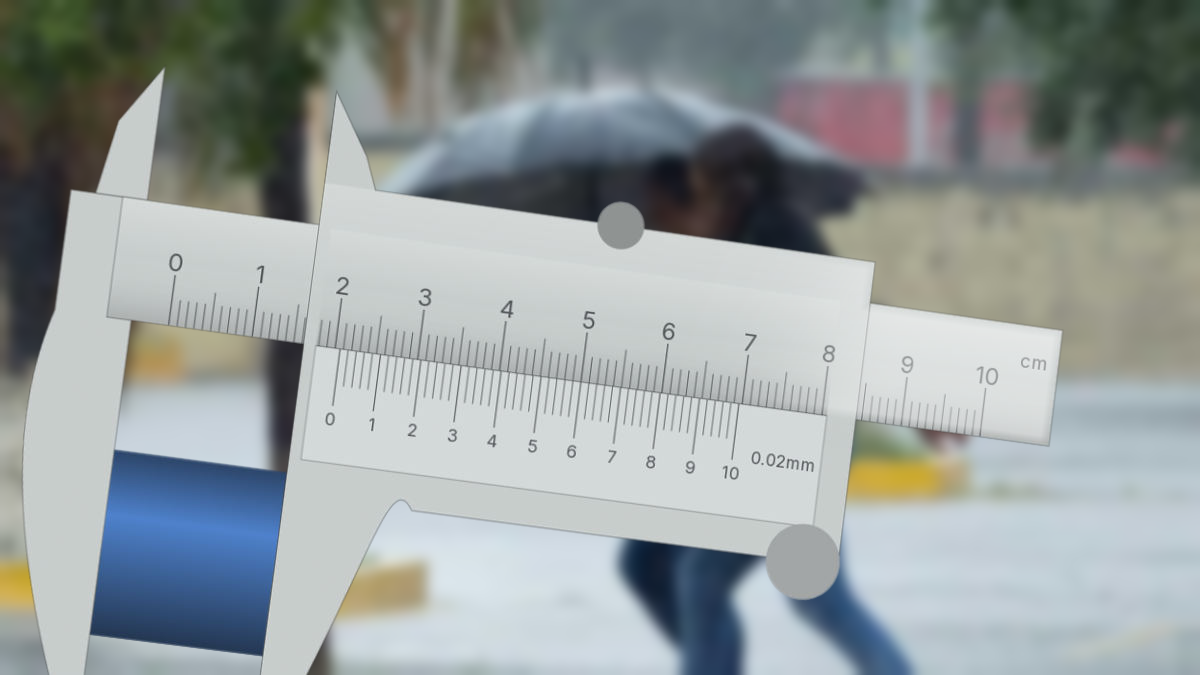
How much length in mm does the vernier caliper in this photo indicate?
20.6 mm
